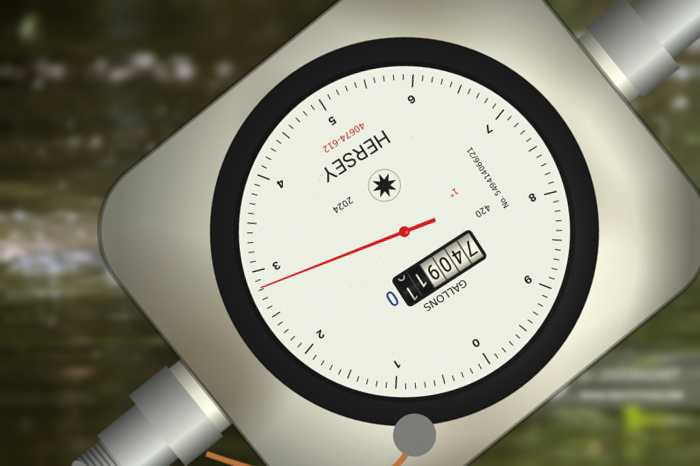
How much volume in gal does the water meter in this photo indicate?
7409112.8 gal
